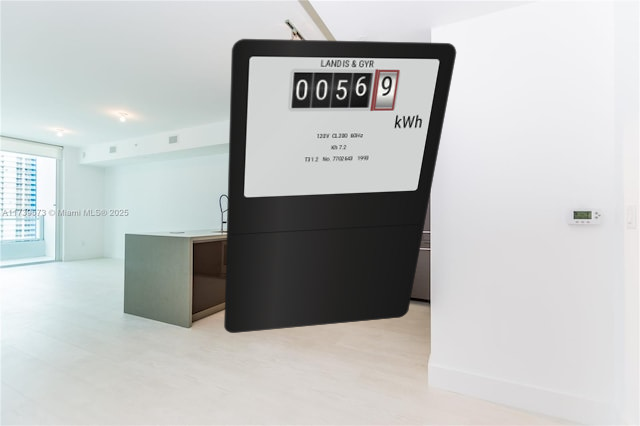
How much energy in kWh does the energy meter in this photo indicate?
56.9 kWh
